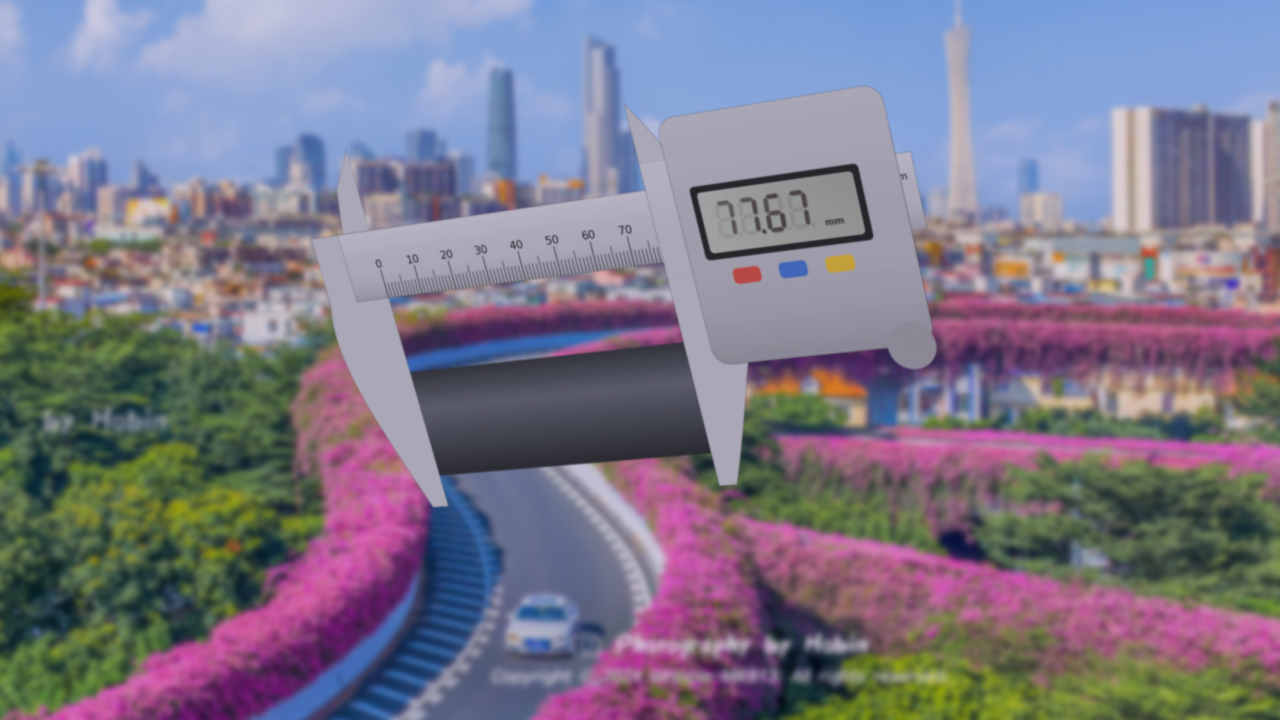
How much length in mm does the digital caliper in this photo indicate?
77.67 mm
